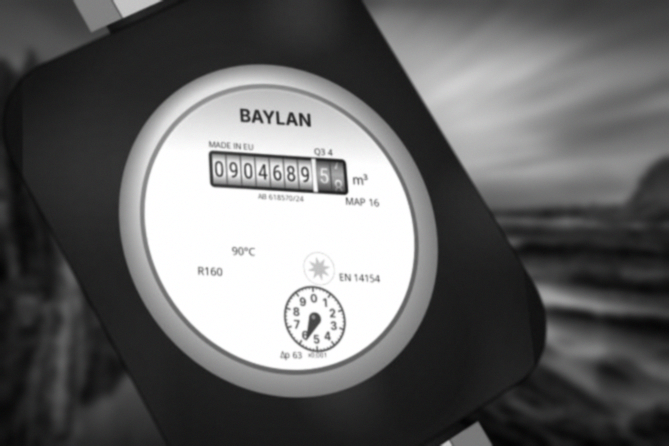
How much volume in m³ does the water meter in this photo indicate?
904689.575 m³
